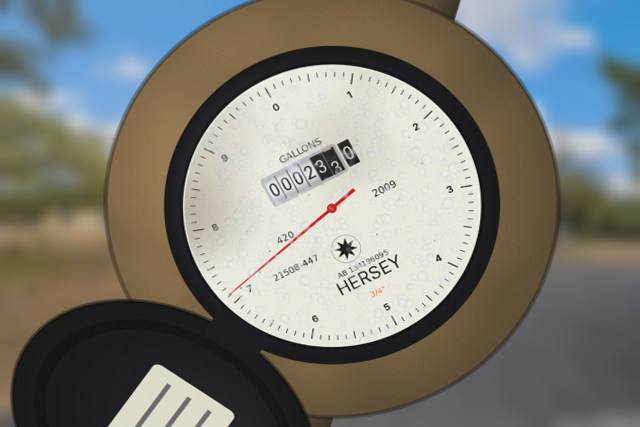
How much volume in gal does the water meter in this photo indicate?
2327.1 gal
